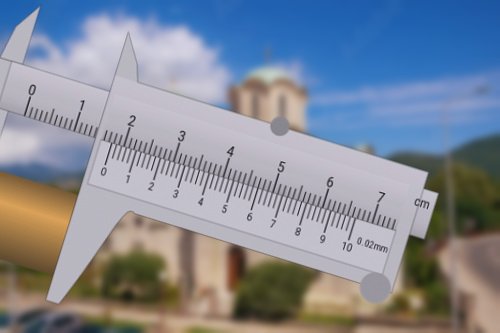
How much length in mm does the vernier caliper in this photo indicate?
17.6 mm
